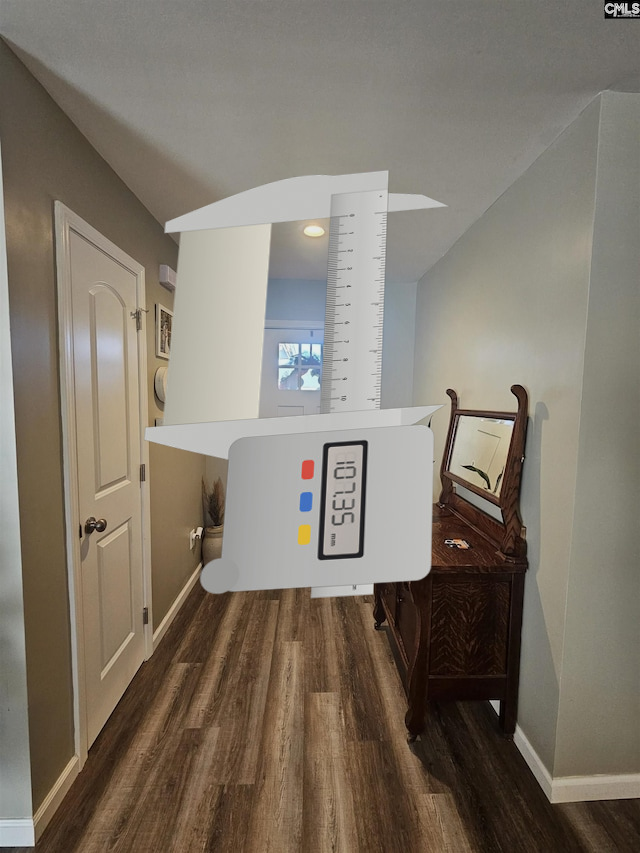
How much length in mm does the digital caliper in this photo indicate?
107.35 mm
